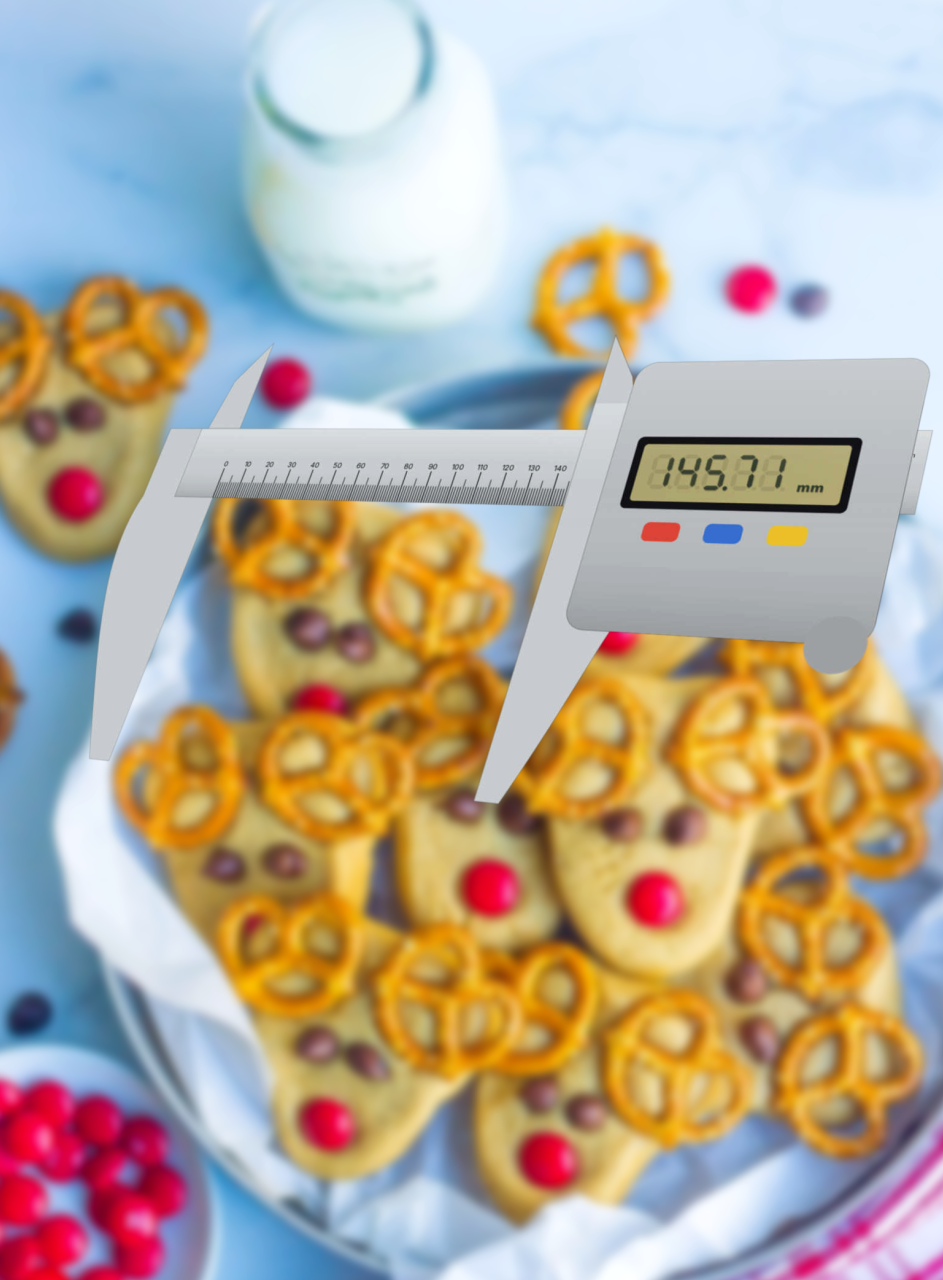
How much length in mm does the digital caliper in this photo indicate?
145.71 mm
